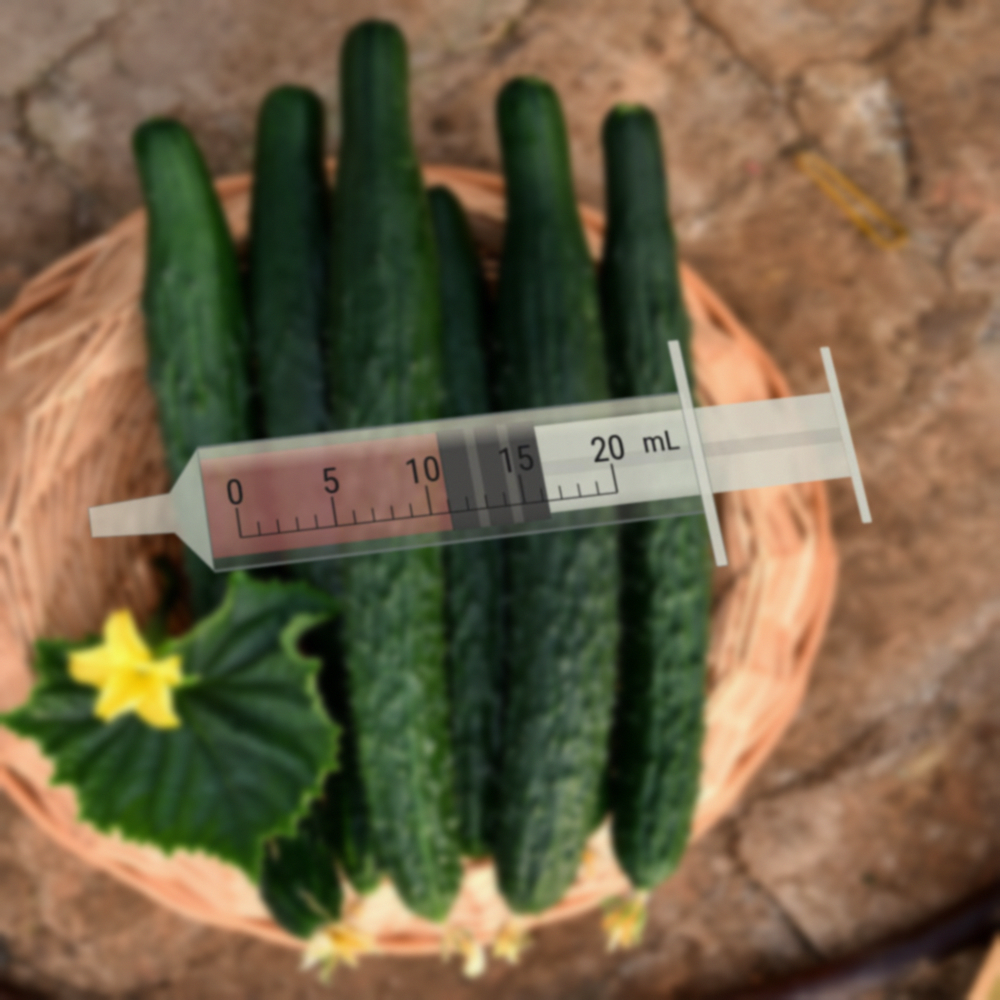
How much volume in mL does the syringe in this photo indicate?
11 mL
